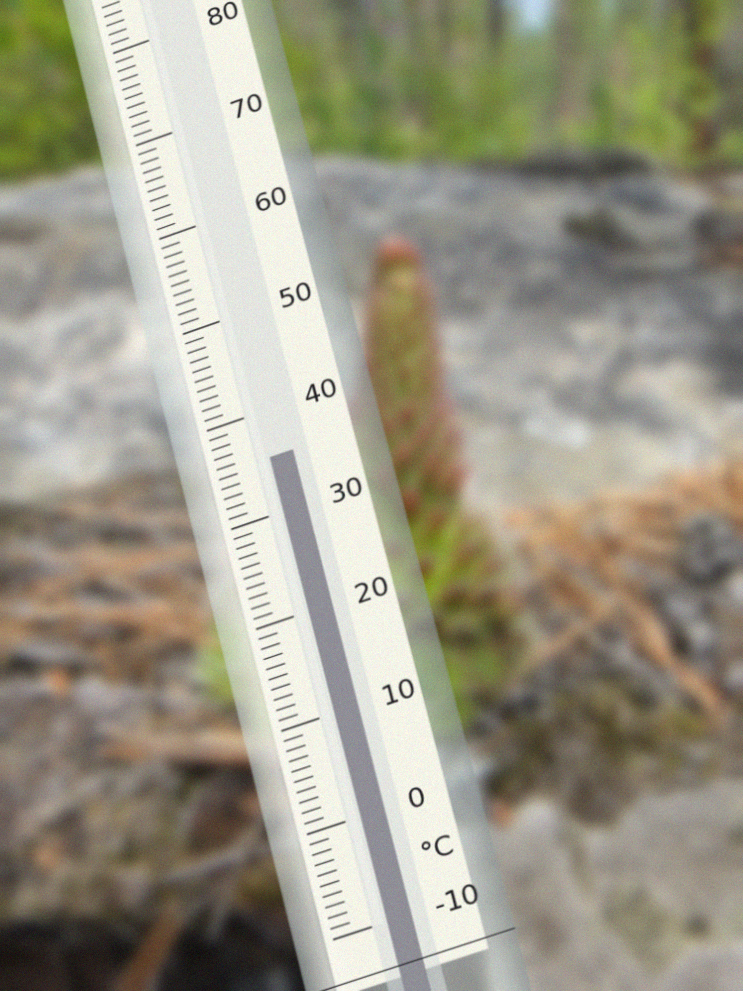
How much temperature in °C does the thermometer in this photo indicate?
35.5 °C
